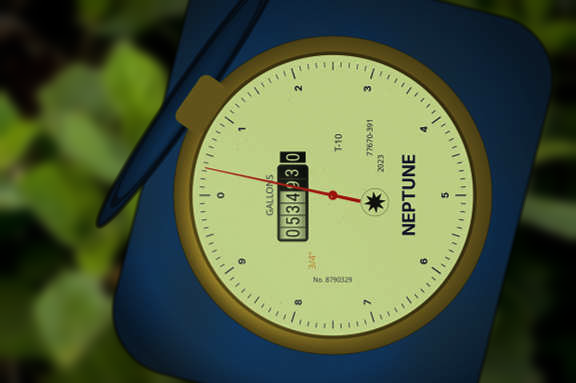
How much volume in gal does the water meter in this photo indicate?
534930.3 gal
